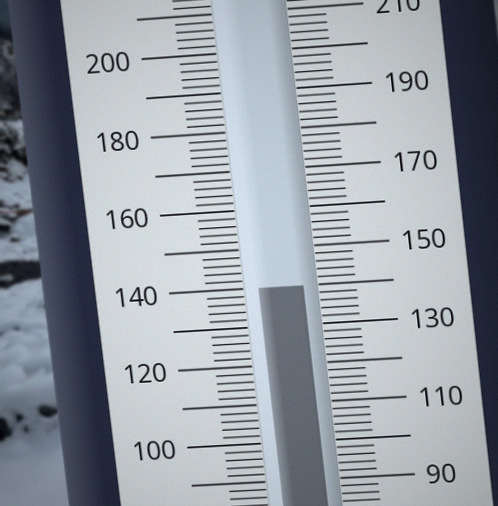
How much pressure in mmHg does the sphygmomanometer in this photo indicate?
140 mmHg
